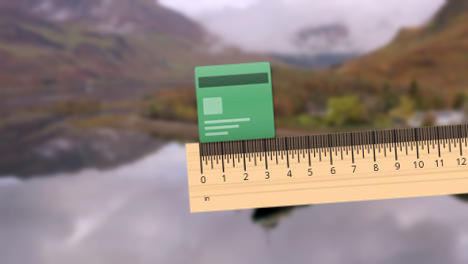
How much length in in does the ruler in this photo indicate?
3.5 in
